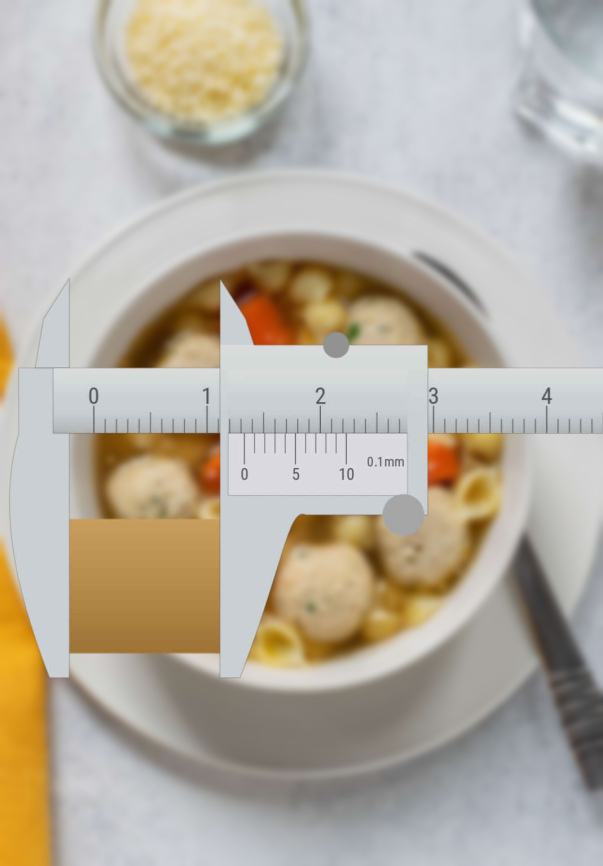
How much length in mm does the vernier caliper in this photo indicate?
13.3 mm
